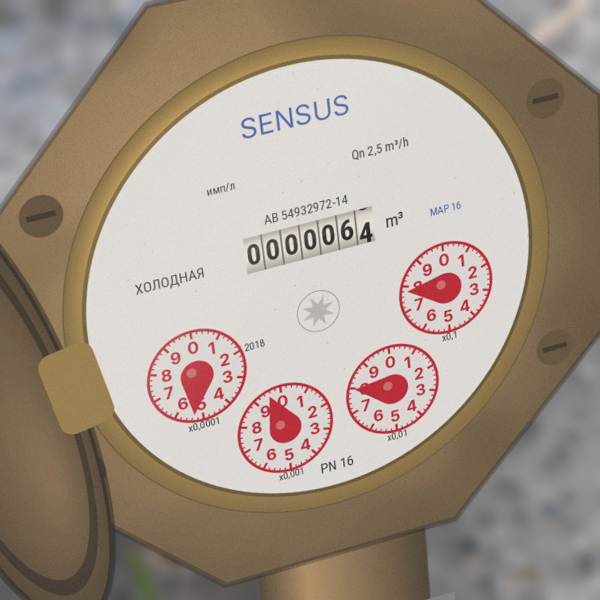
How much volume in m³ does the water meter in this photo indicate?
63.7795 m³
